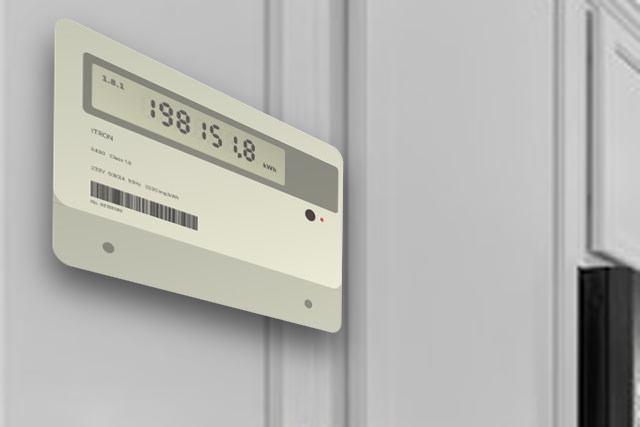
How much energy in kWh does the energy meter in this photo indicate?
198151.8 kWh
